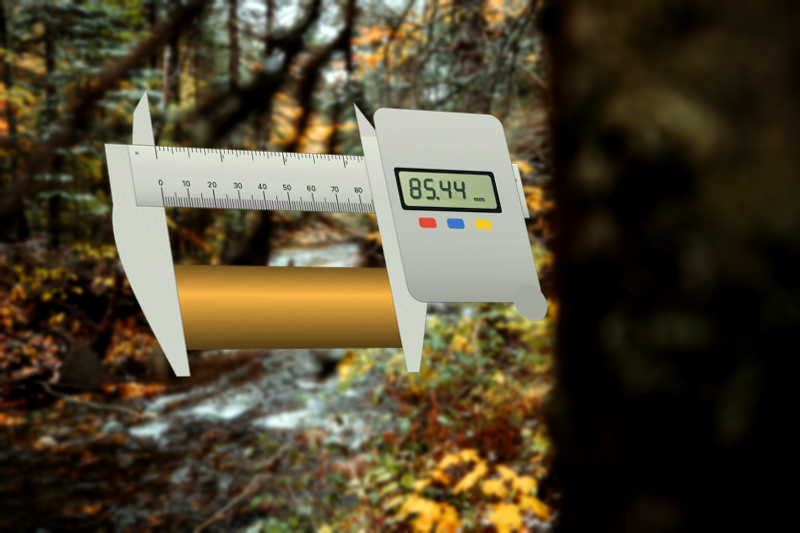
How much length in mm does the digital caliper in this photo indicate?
85.44 mm
